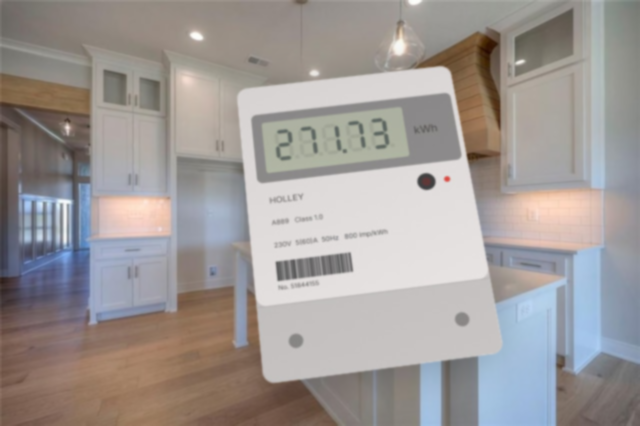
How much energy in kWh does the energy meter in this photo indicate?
271.73 kWh
